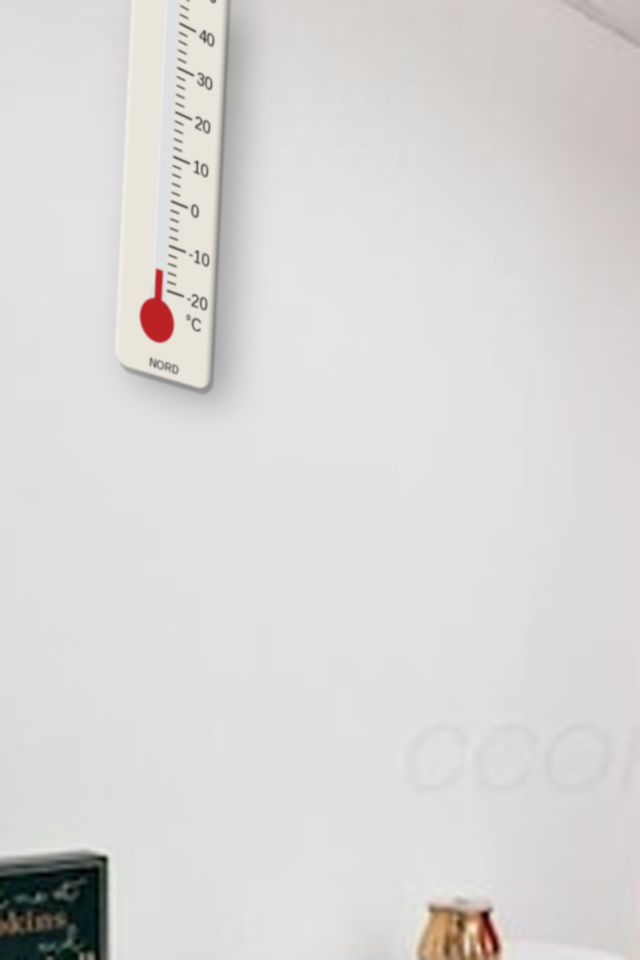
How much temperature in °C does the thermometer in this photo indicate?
-16 °C
